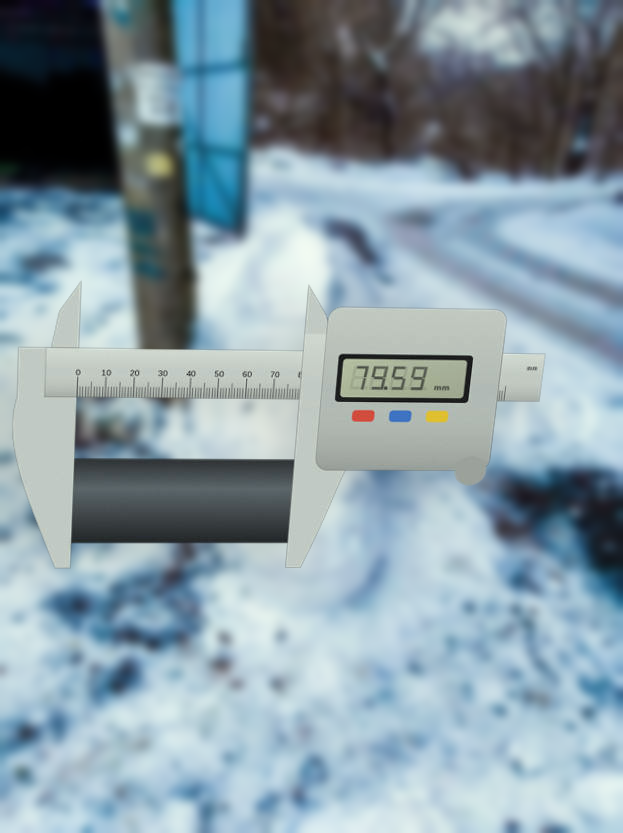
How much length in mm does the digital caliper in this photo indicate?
79.59 mm
